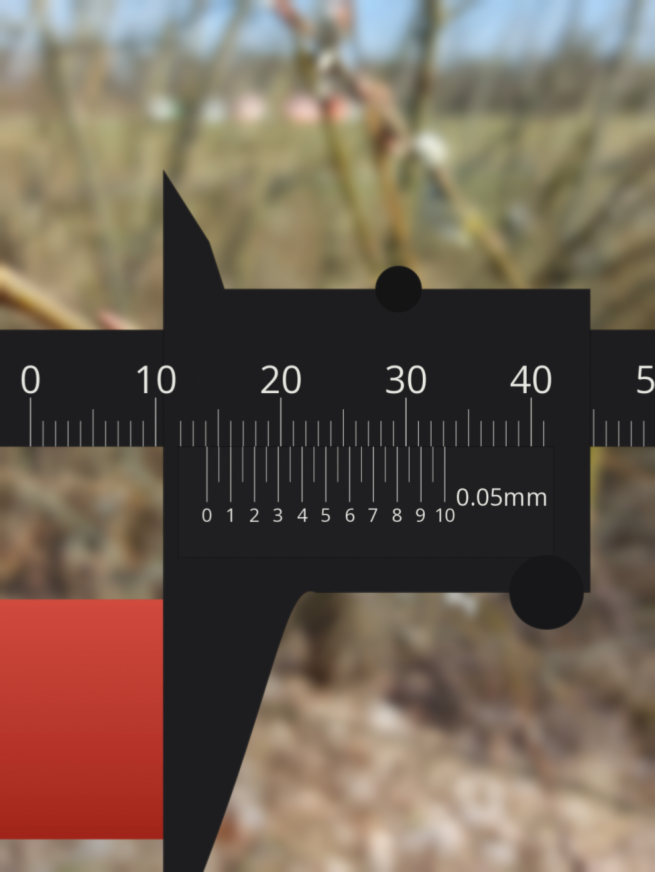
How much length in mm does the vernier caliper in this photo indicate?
14.1 mm
